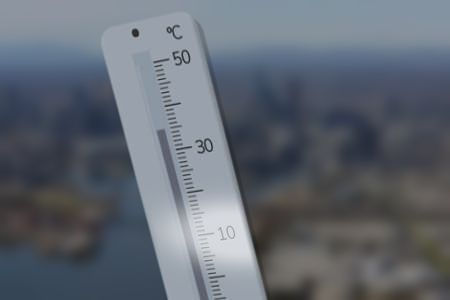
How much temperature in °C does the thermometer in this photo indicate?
35 °C
